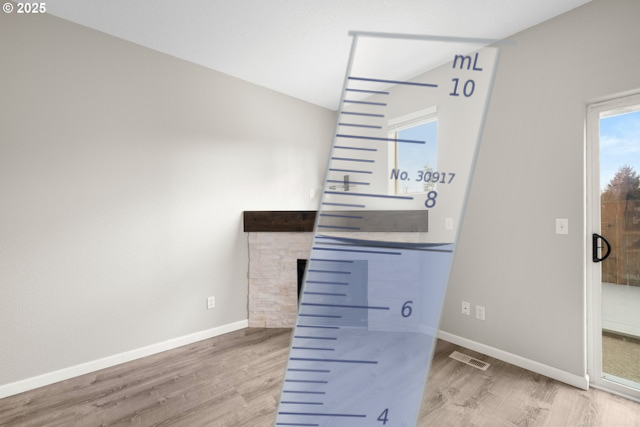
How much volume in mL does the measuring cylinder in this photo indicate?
7.1 mL
